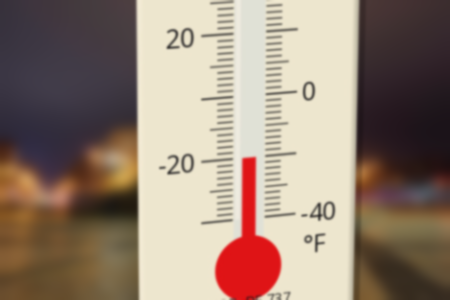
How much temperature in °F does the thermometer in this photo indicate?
-20 °F
